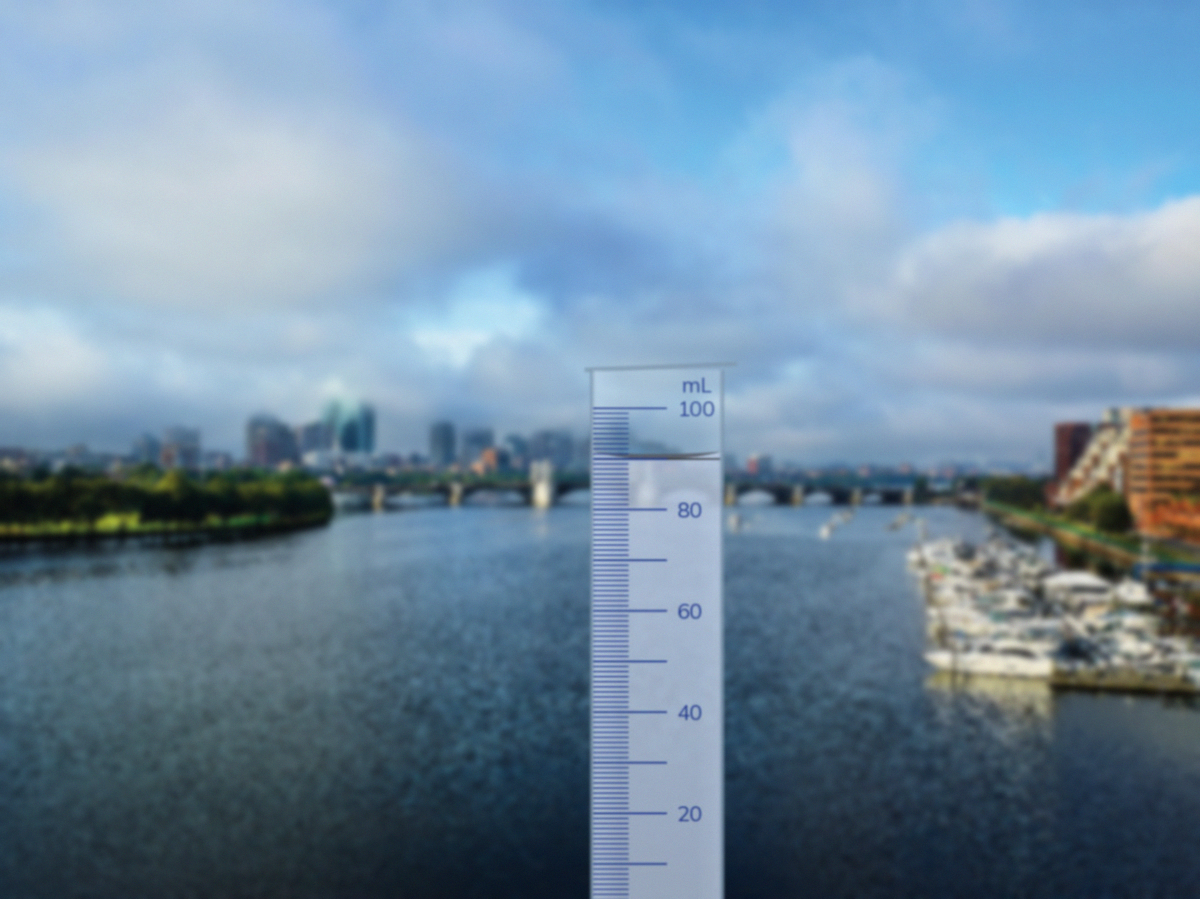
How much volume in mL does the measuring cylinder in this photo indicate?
90 mL
